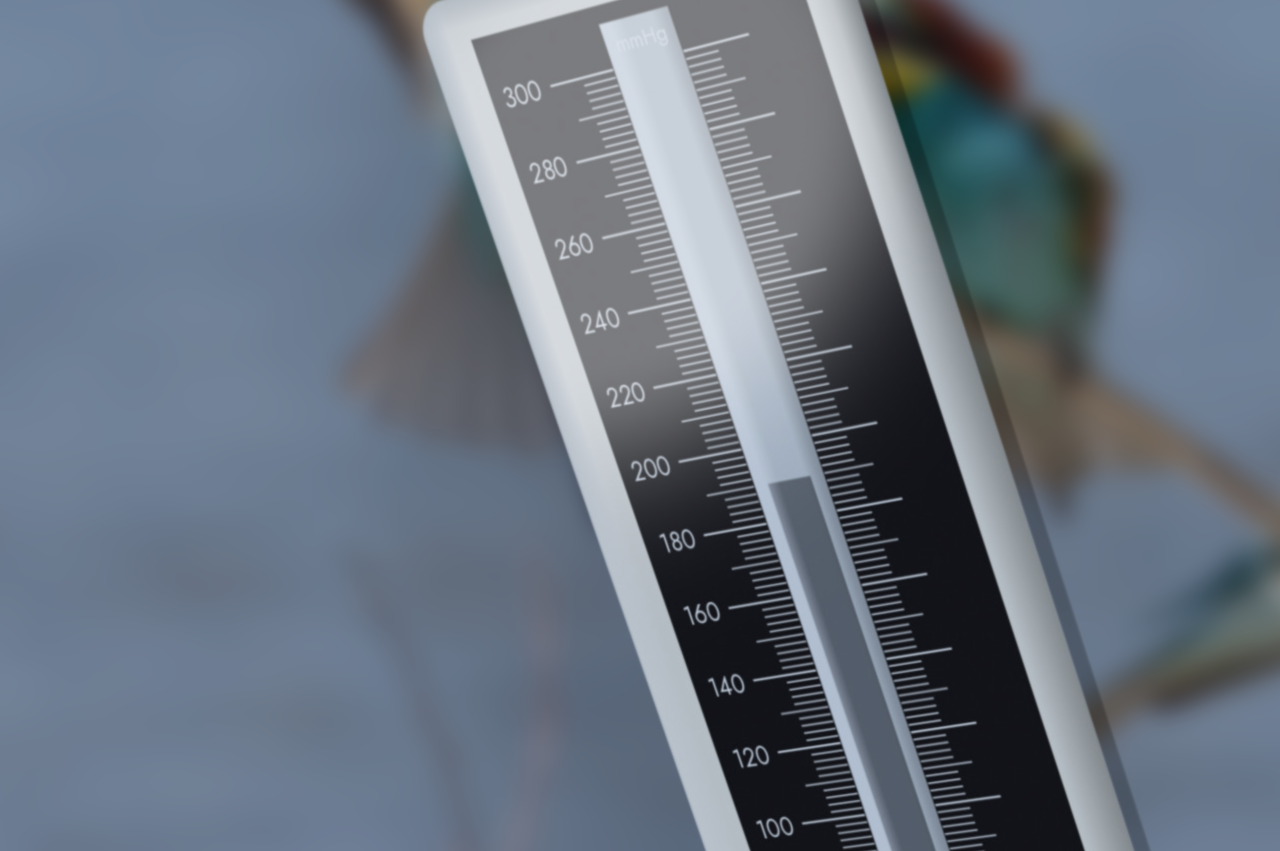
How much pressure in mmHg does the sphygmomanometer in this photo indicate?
190 mmHg
